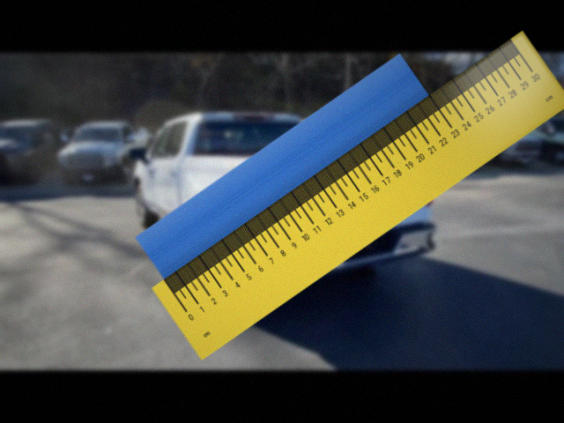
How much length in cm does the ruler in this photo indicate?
23 cm
